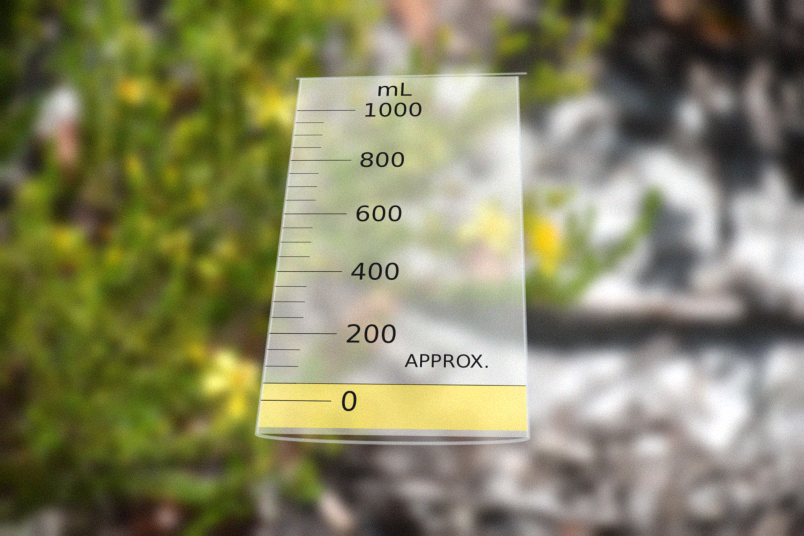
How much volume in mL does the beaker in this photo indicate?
50 mL
